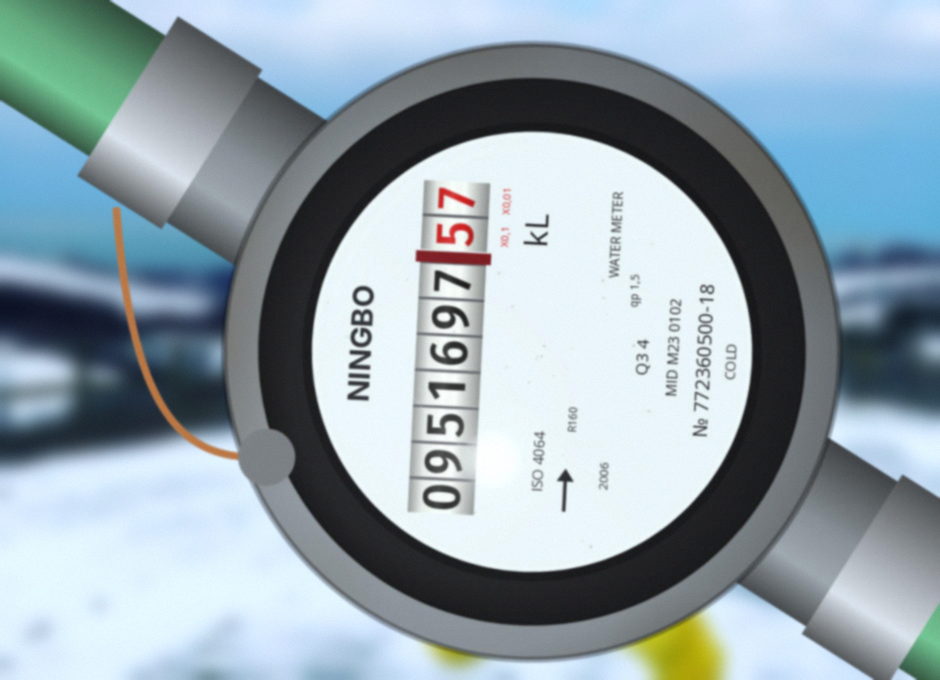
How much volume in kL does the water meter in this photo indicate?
951697.57 kL
